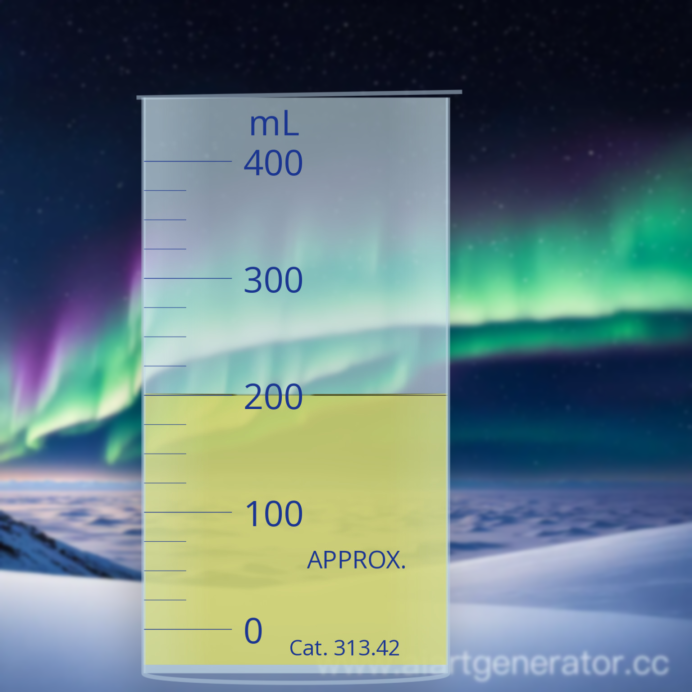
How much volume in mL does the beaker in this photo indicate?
200 mL
